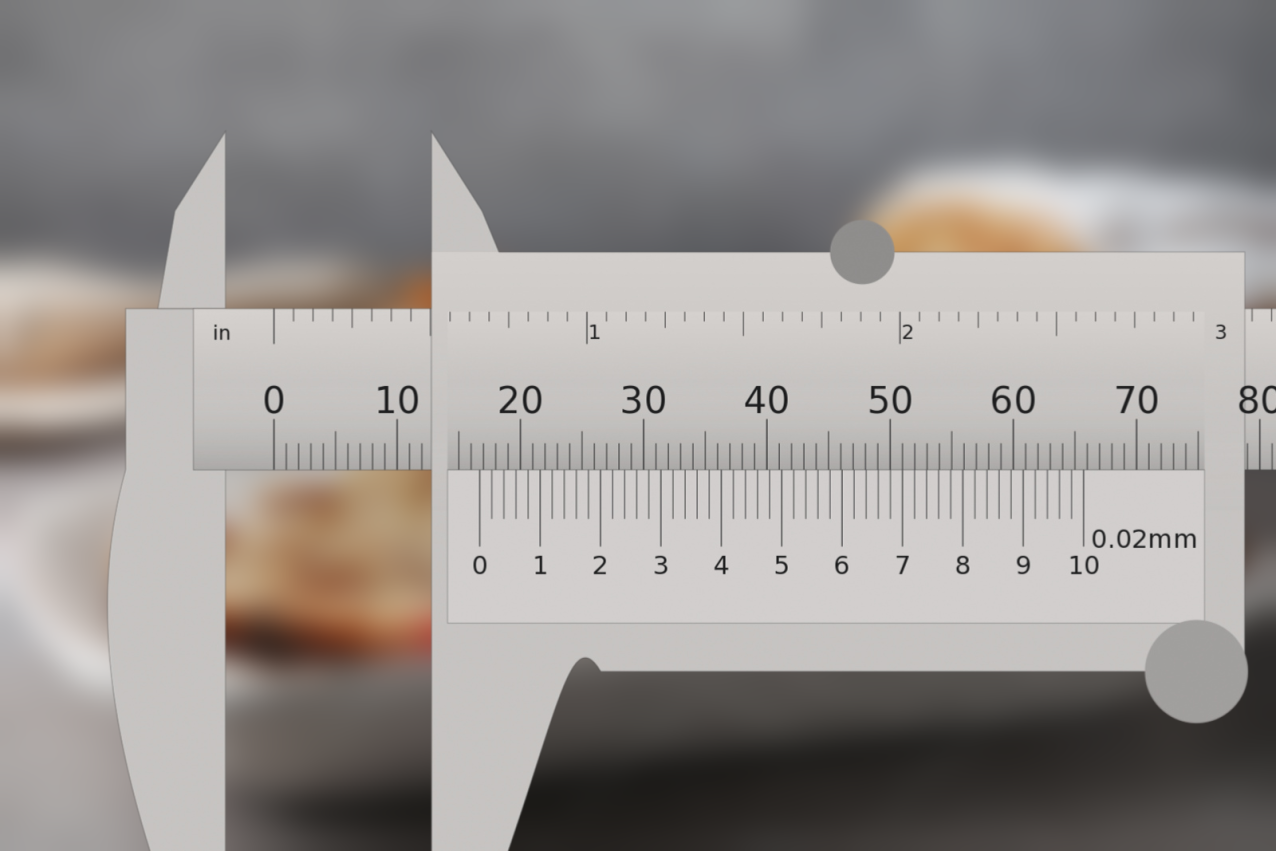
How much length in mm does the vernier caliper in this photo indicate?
16.7 mm
